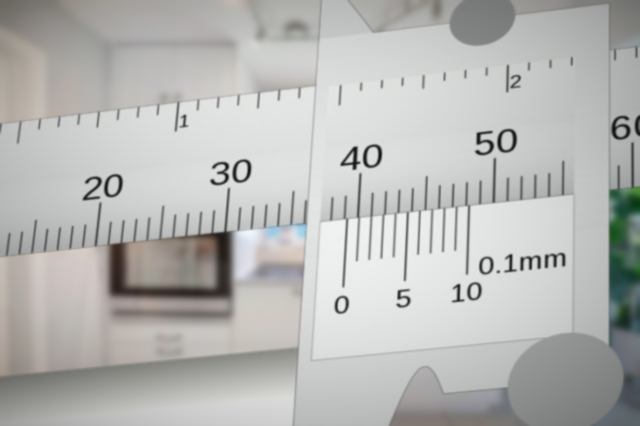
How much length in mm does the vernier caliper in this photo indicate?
39.2 mm
